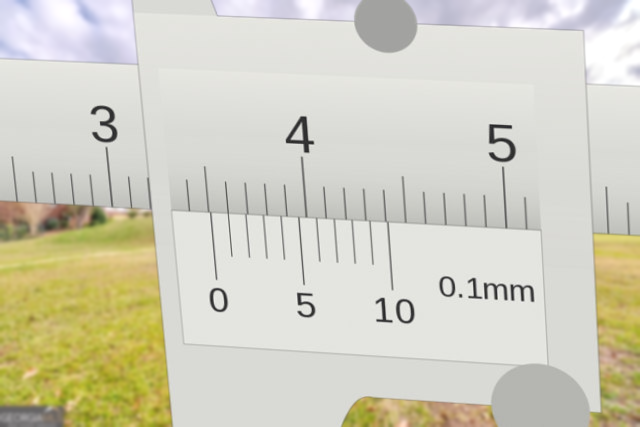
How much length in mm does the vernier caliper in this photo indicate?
35.1 mm
